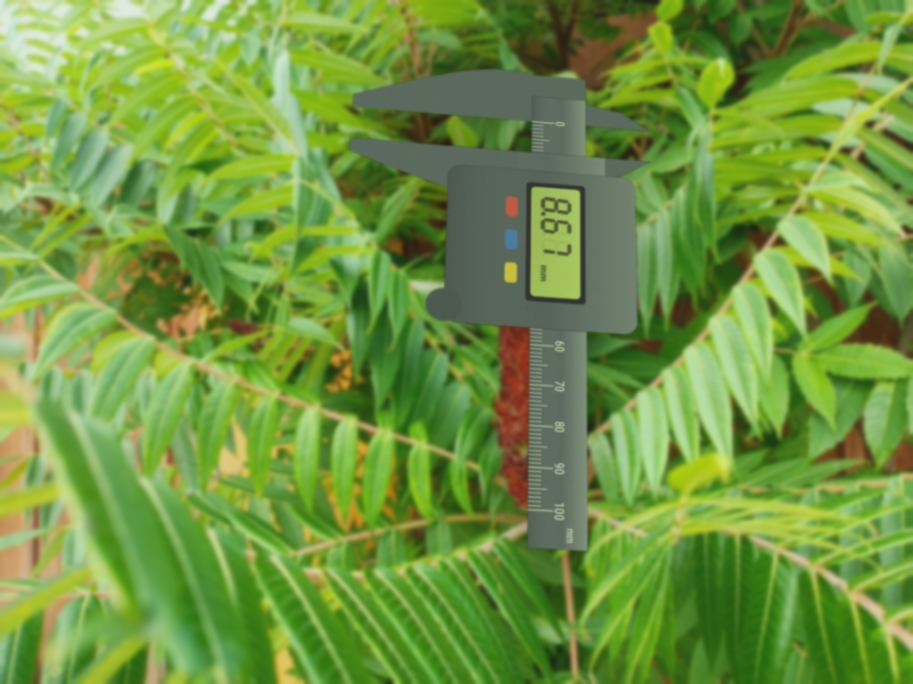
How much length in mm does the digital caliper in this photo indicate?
8.67 mm
